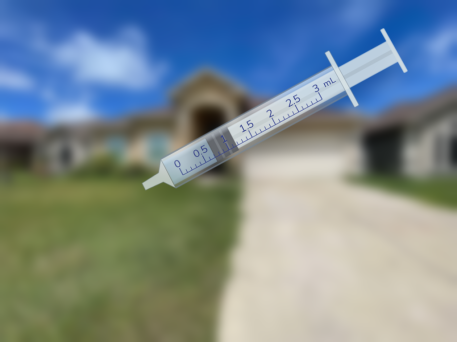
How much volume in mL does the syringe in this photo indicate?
0.7 mL
